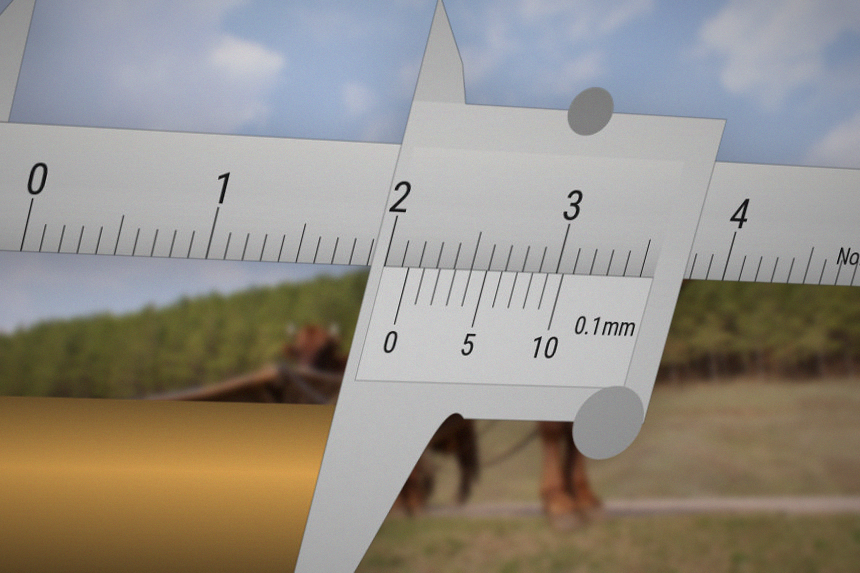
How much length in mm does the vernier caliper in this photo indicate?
21.4 mm
